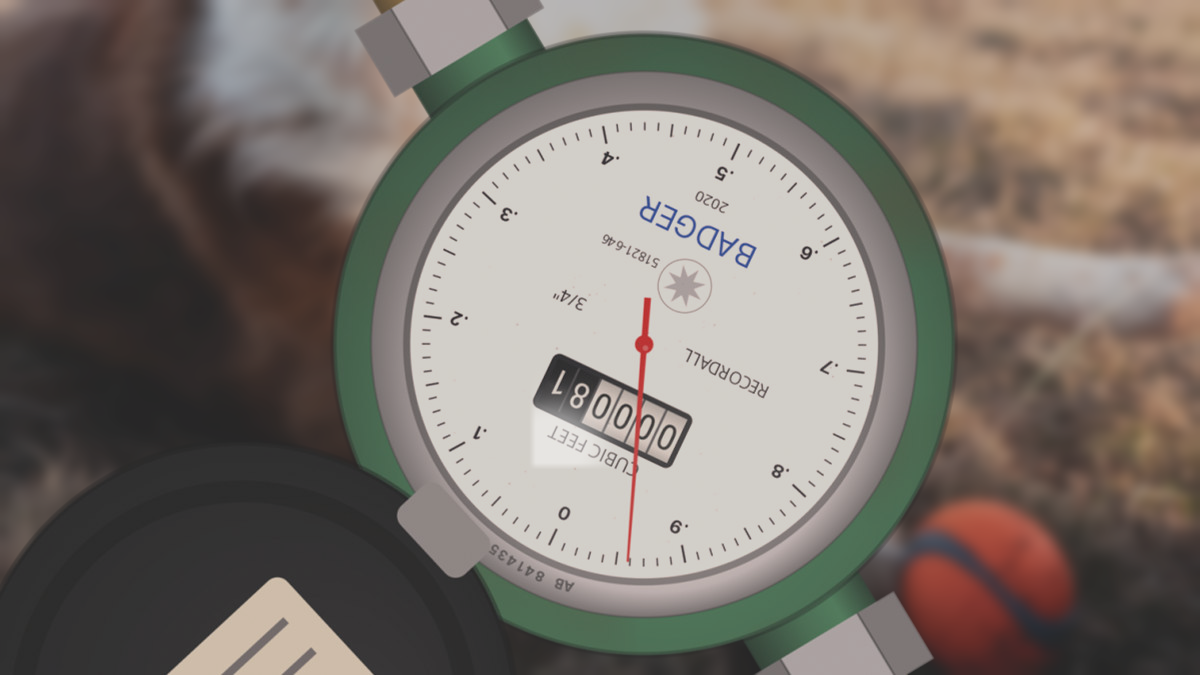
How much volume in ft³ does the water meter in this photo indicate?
80.94 ft³
